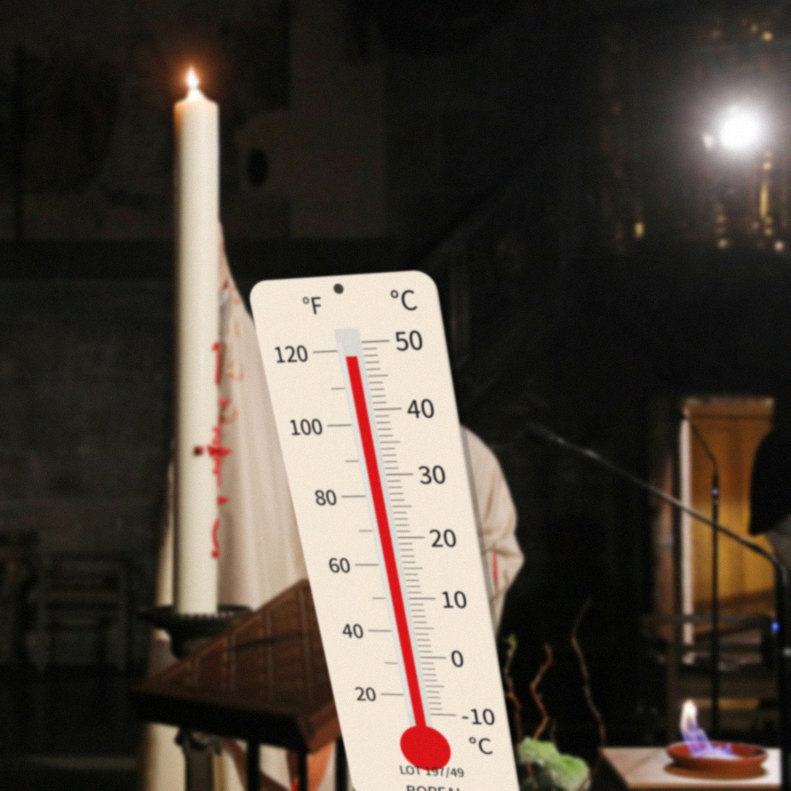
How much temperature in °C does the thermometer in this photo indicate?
48 °C
